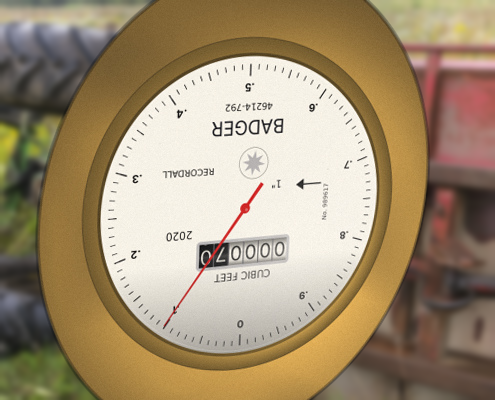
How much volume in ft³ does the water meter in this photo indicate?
70.10 ft³
